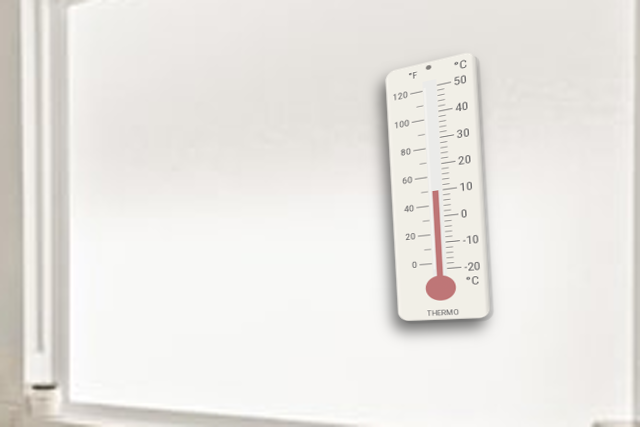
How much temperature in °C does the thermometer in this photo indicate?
10 °C
